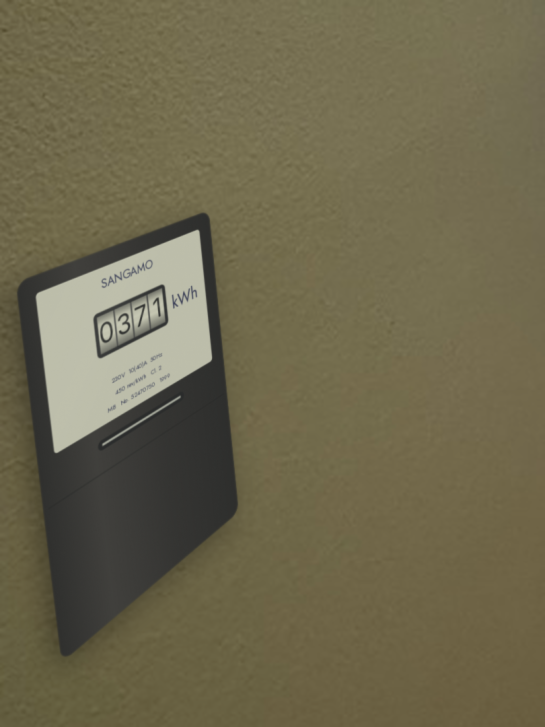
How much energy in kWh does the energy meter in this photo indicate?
371 kWh
